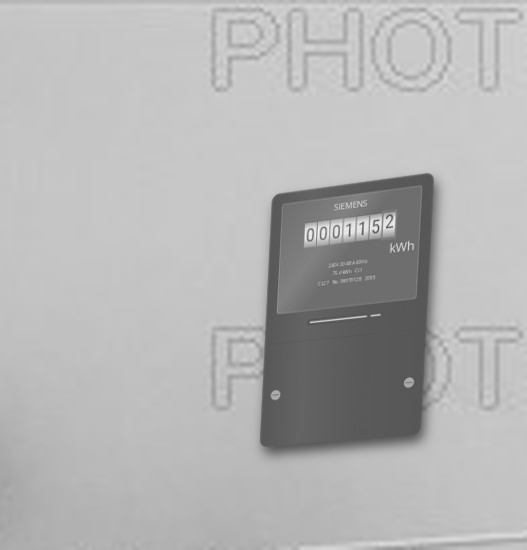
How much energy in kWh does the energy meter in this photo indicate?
115.2 kWh
